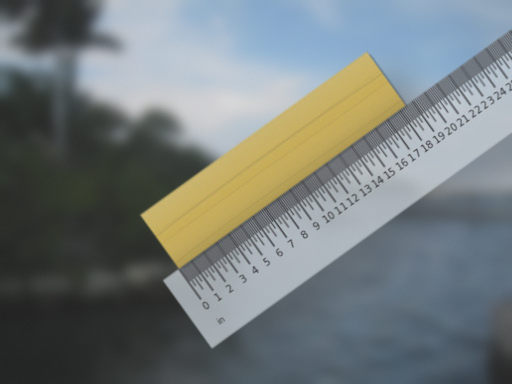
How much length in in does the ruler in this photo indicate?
18.5 in
